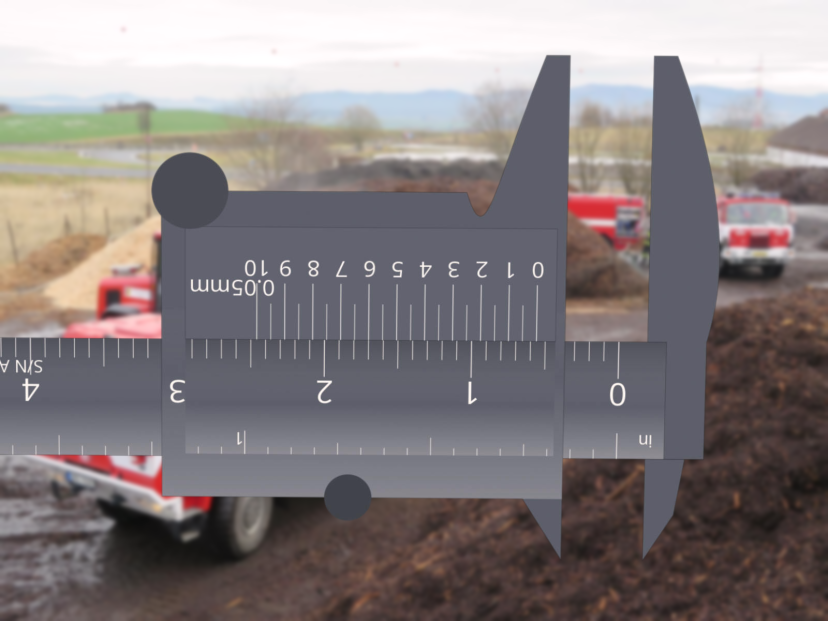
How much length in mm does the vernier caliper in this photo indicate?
5.6 mm
